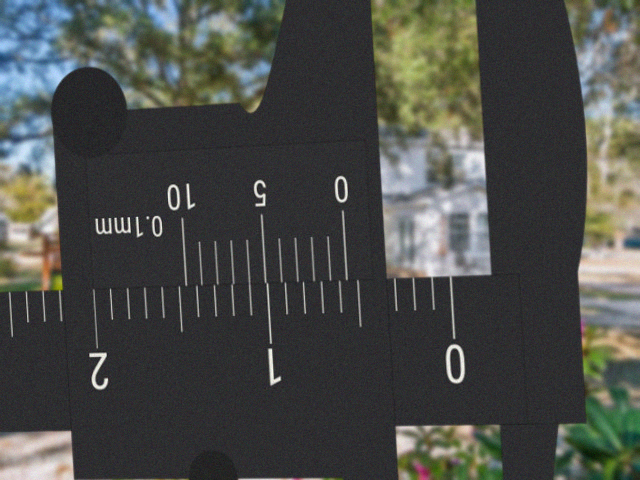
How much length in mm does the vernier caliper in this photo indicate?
5.6 mm
